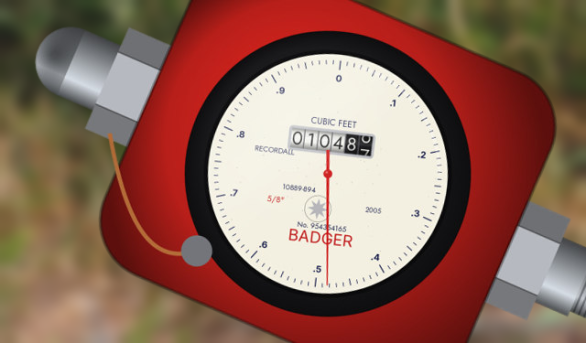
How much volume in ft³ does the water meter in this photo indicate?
10486.48 ft³
